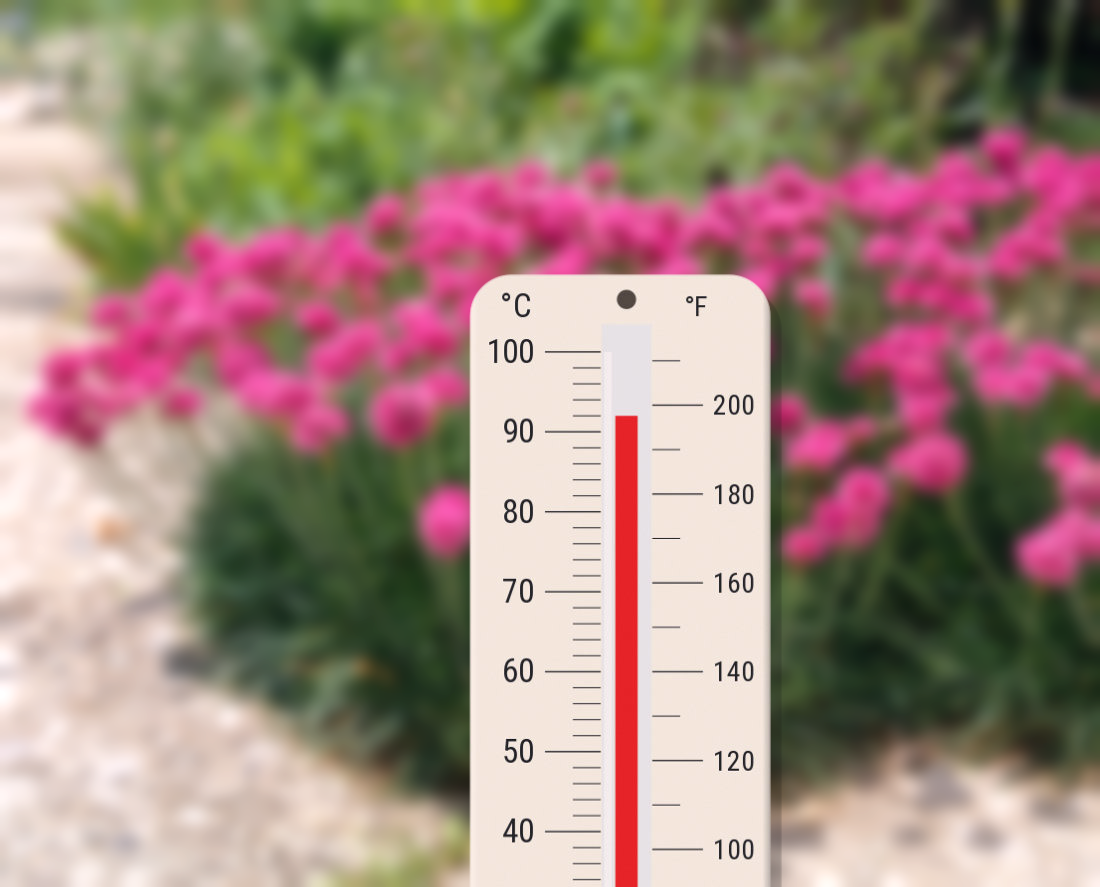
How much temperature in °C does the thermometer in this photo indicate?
92 °C
